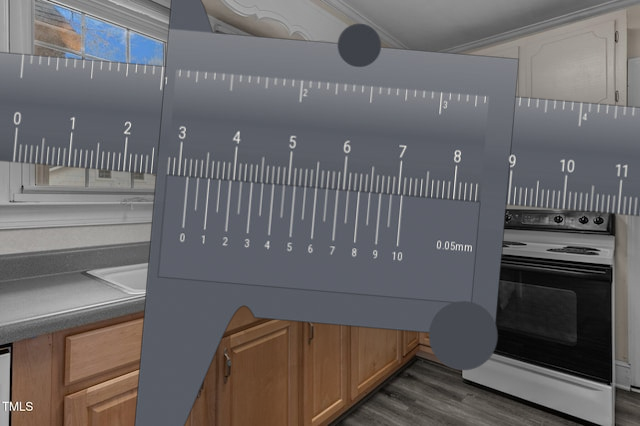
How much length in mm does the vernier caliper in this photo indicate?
31.6 mm
